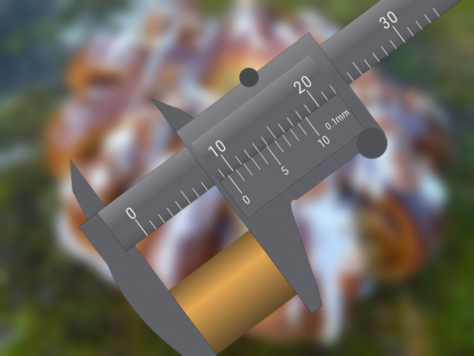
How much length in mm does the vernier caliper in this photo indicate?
9.4 mm
